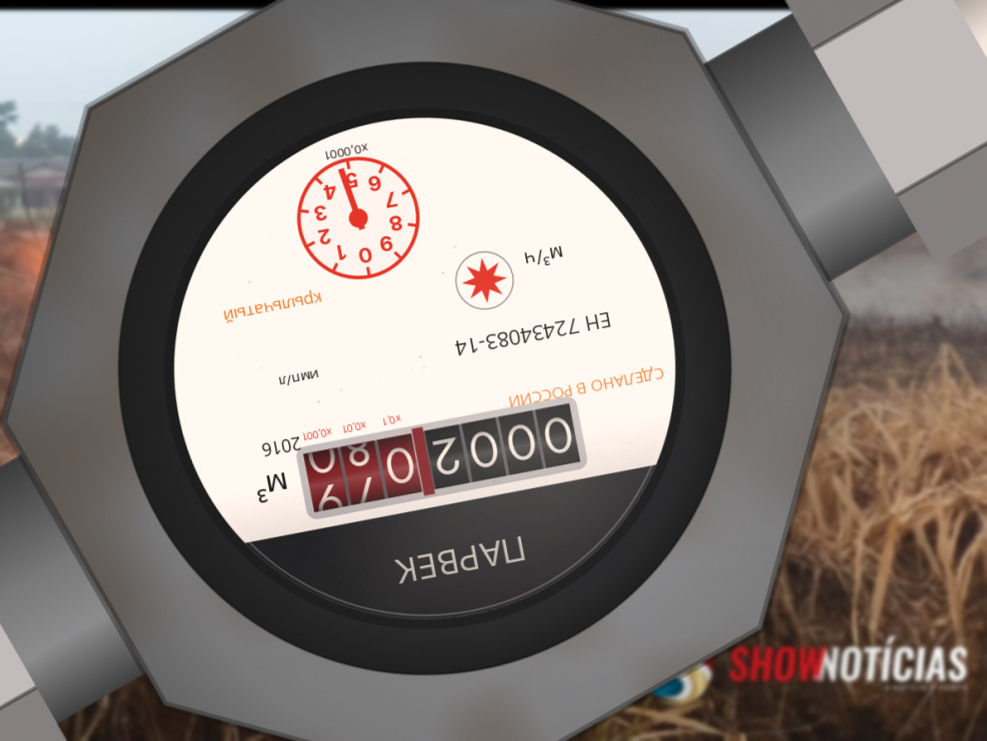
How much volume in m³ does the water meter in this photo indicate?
2.0794 m³
